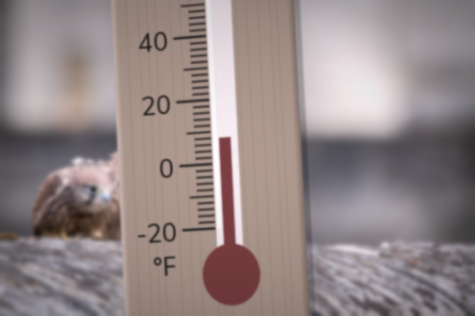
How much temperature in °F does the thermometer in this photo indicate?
8 °F
